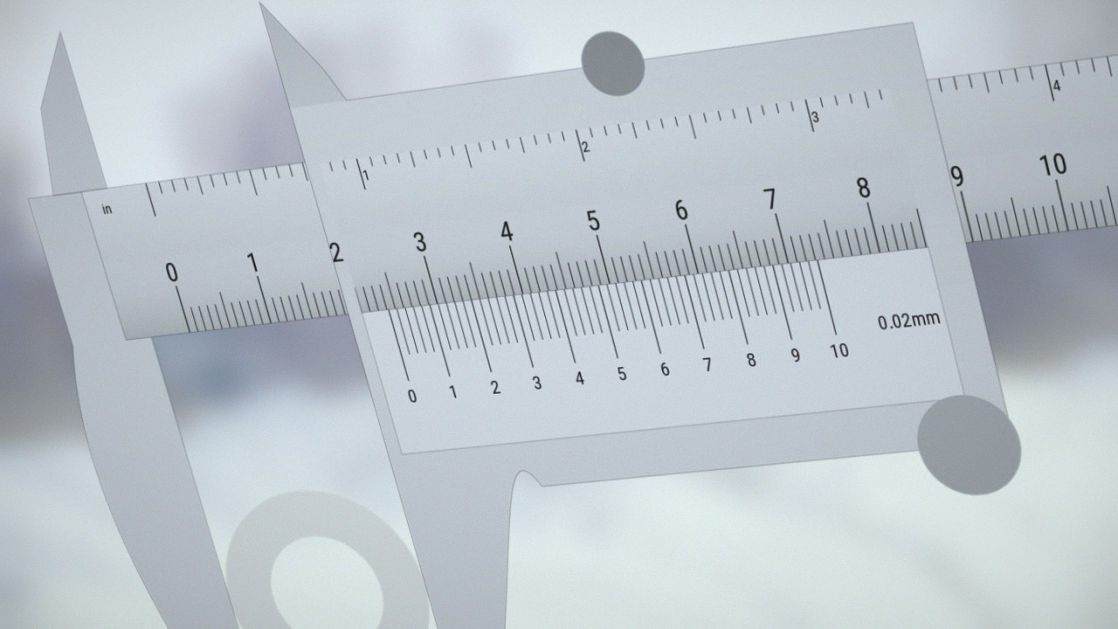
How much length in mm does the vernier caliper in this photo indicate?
24.2 mm
